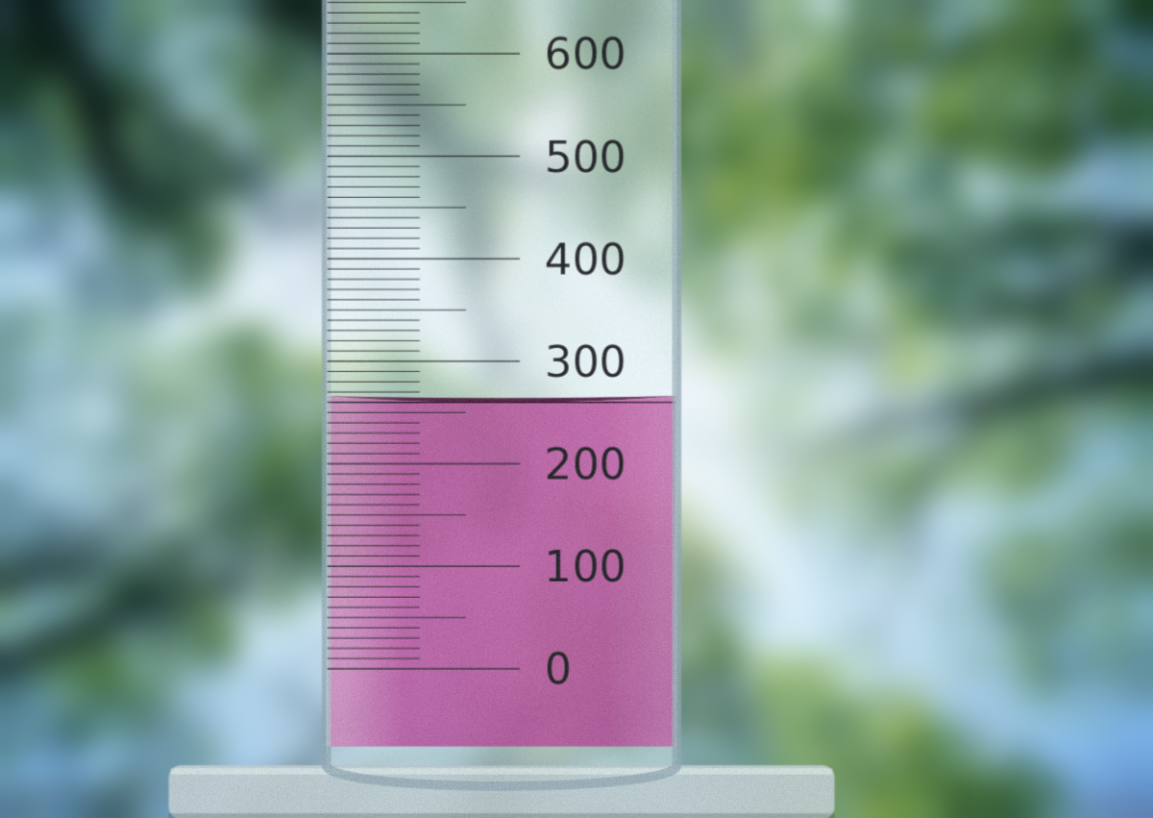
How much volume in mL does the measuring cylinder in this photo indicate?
260 mL
